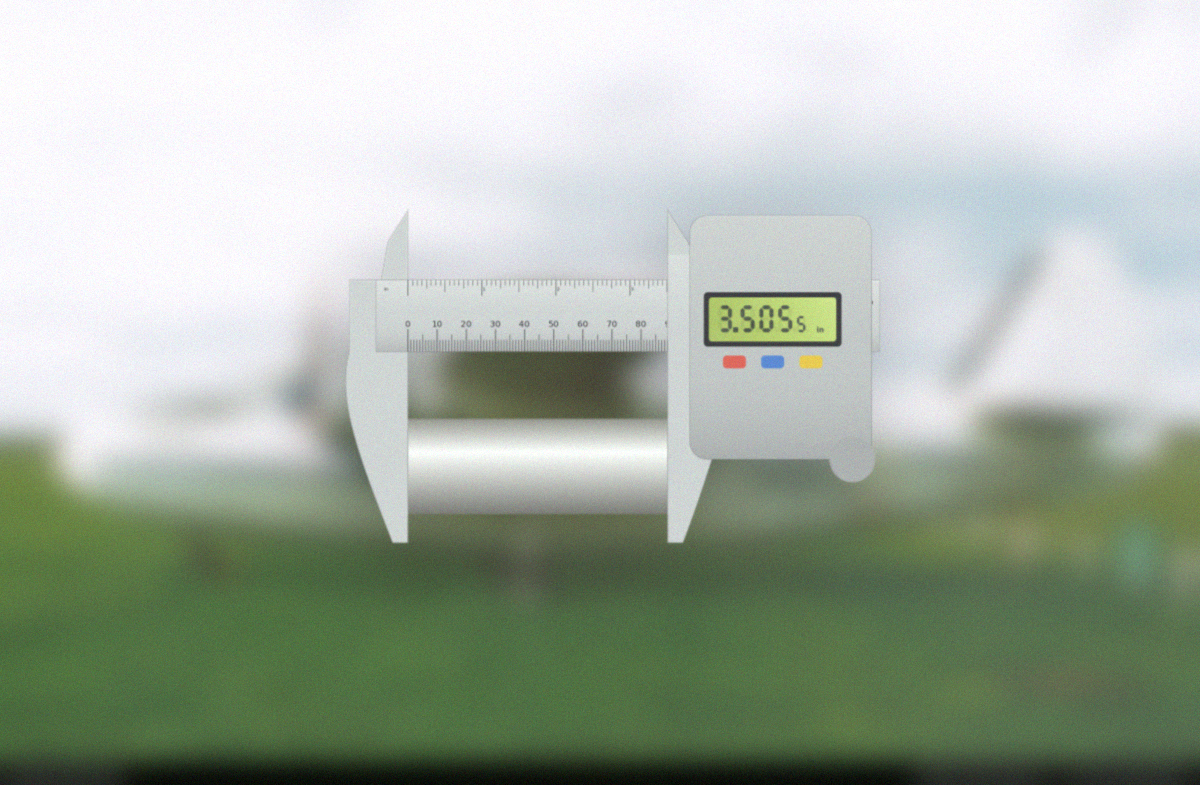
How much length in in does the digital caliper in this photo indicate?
3.5055 in
